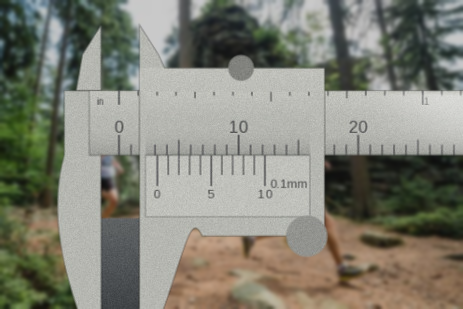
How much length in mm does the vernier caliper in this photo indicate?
3.2 mm
